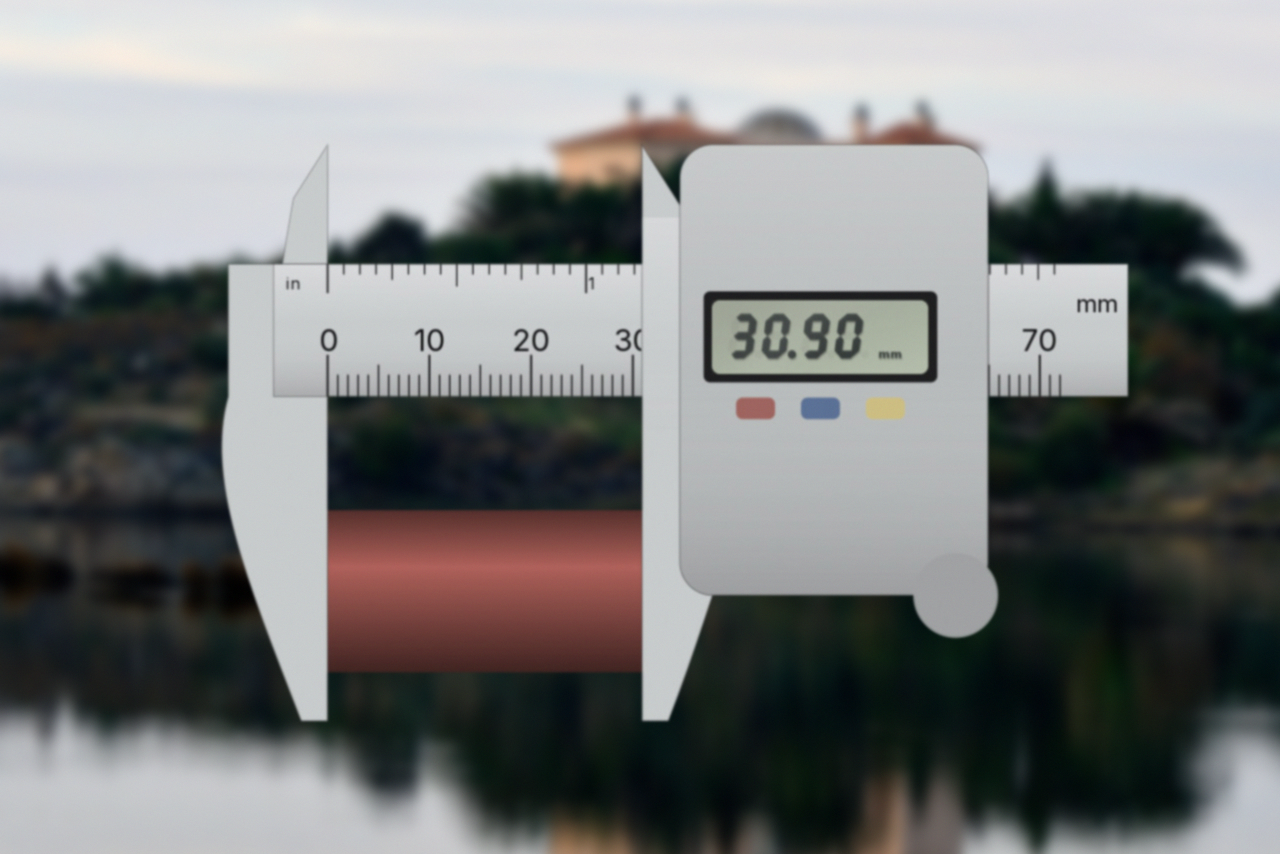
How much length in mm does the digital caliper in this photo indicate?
30.90 mm
